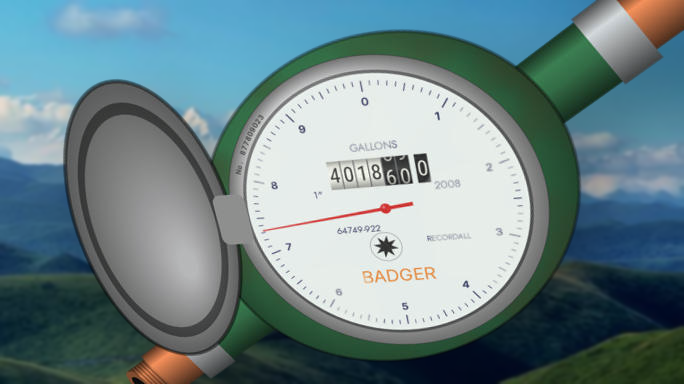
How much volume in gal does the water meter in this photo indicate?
4018597.3 gal
